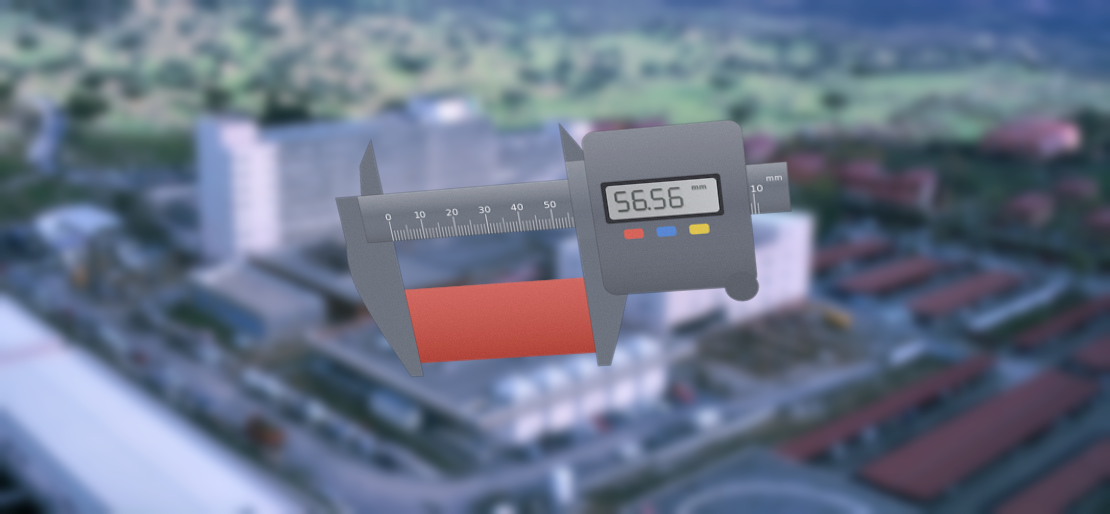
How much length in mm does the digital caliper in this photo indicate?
56.56 mm
